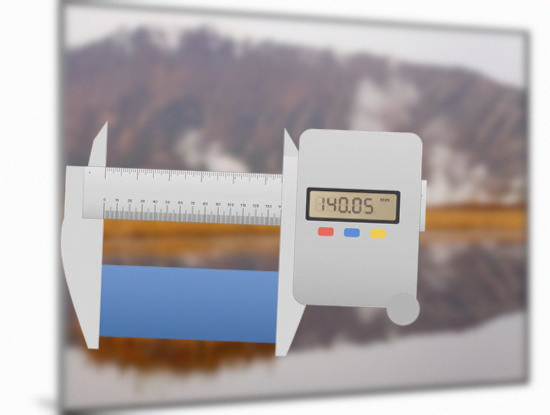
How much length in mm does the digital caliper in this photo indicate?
140.05 mm
